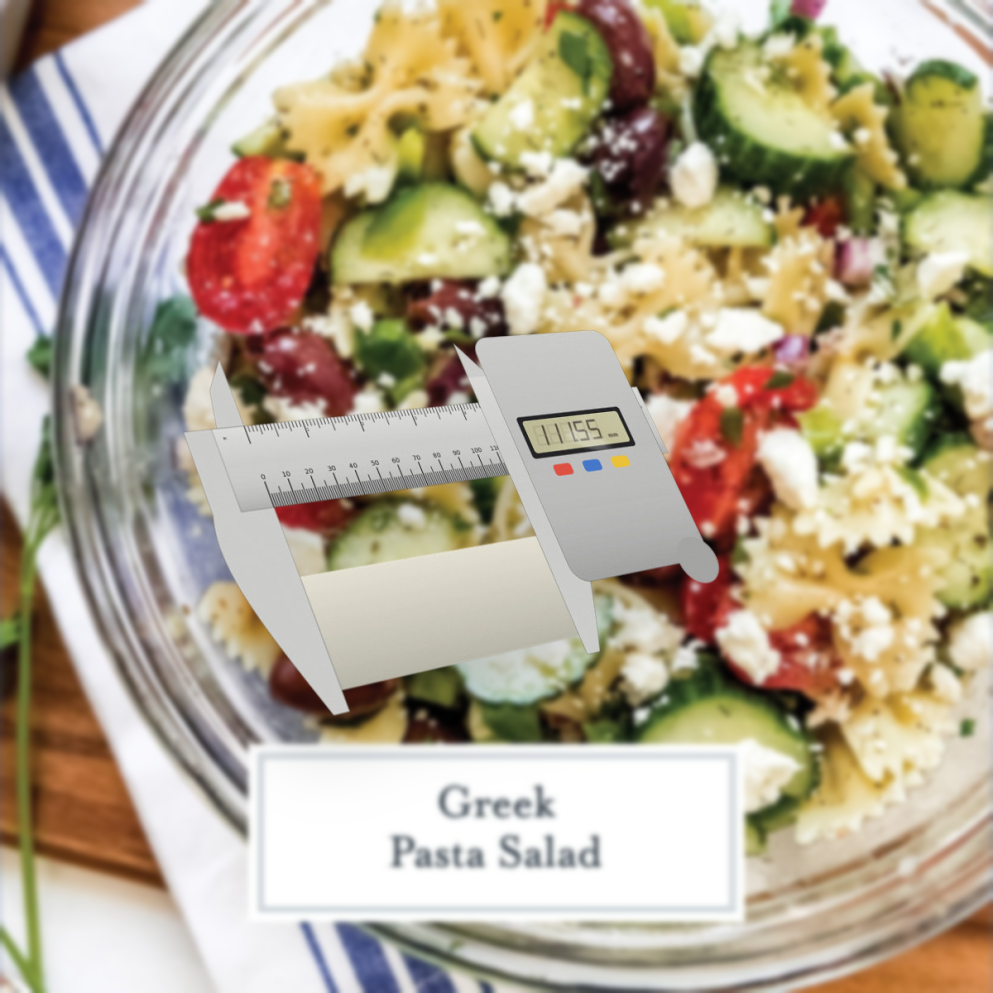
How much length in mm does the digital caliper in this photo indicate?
111.55 mm
